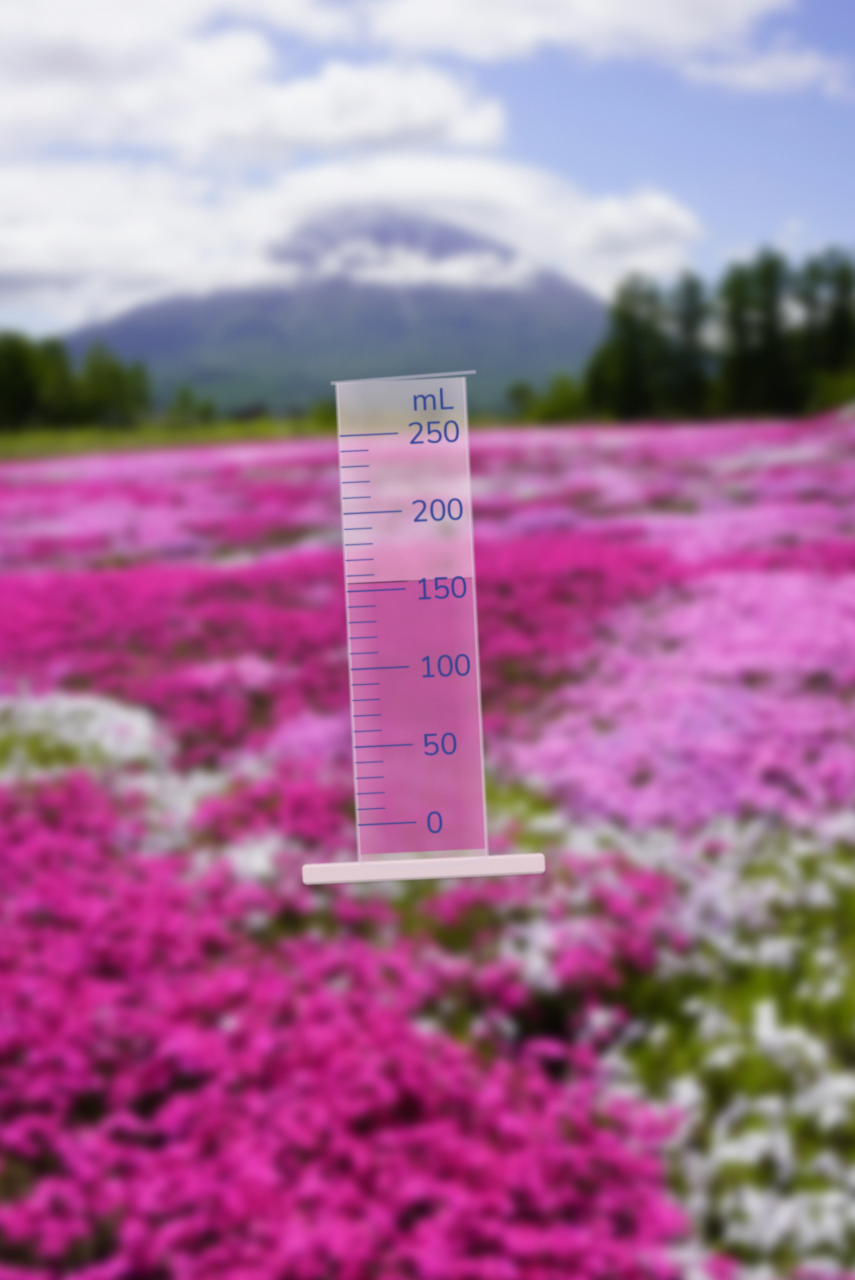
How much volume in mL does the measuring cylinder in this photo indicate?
155 mL
